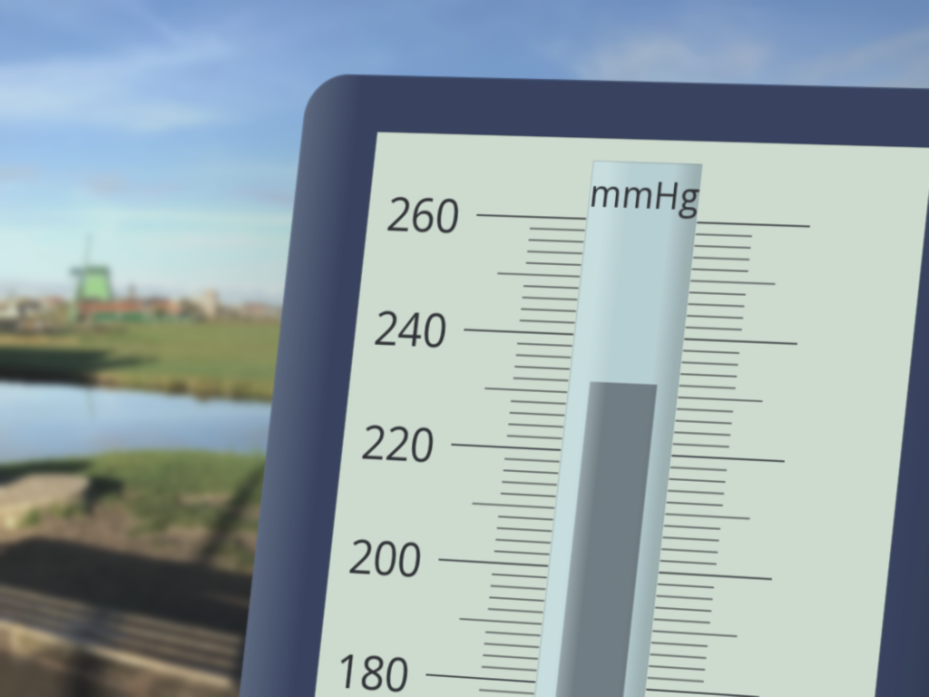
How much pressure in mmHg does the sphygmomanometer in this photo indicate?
232 mmHg
